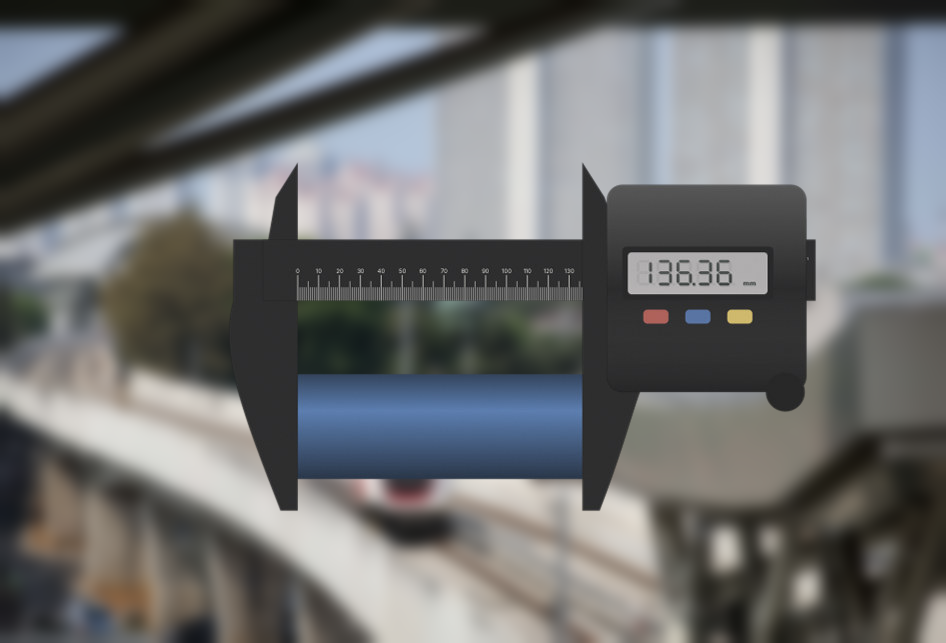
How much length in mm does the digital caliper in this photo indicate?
136.36 mm
